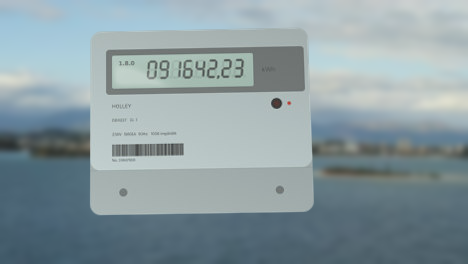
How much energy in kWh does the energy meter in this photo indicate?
91642.23 kWh
